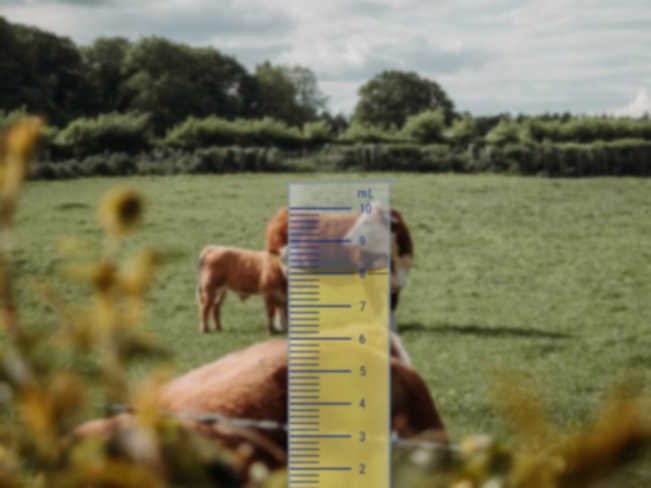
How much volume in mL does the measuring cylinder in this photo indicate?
8 mL
